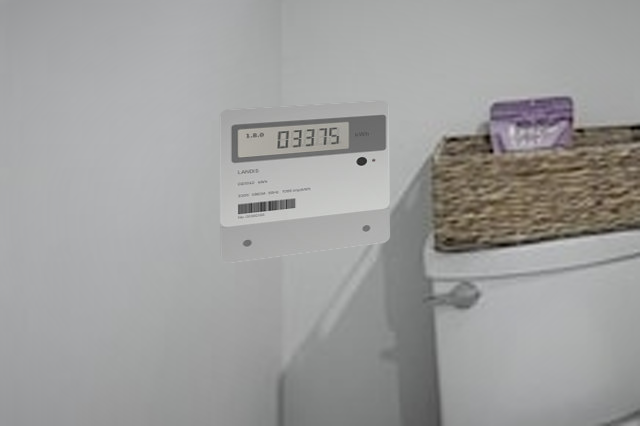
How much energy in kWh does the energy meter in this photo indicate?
3375 kWh
